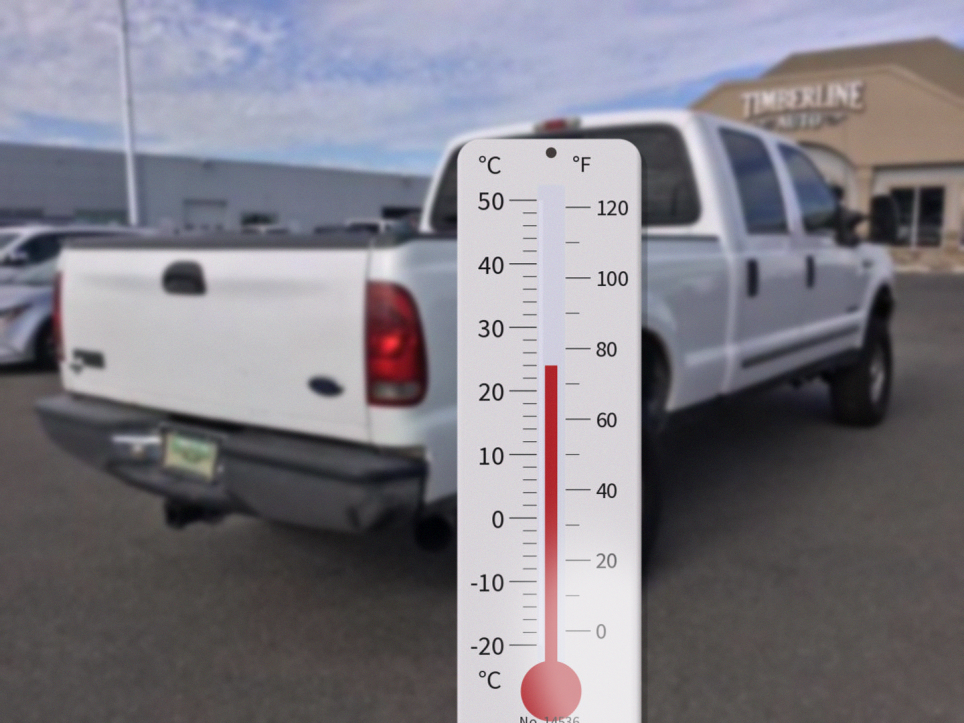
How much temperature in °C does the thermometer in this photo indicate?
24 °C
